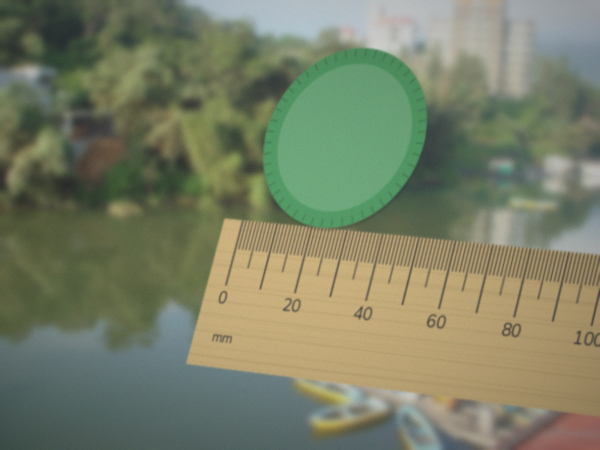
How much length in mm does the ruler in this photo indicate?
45 mm
